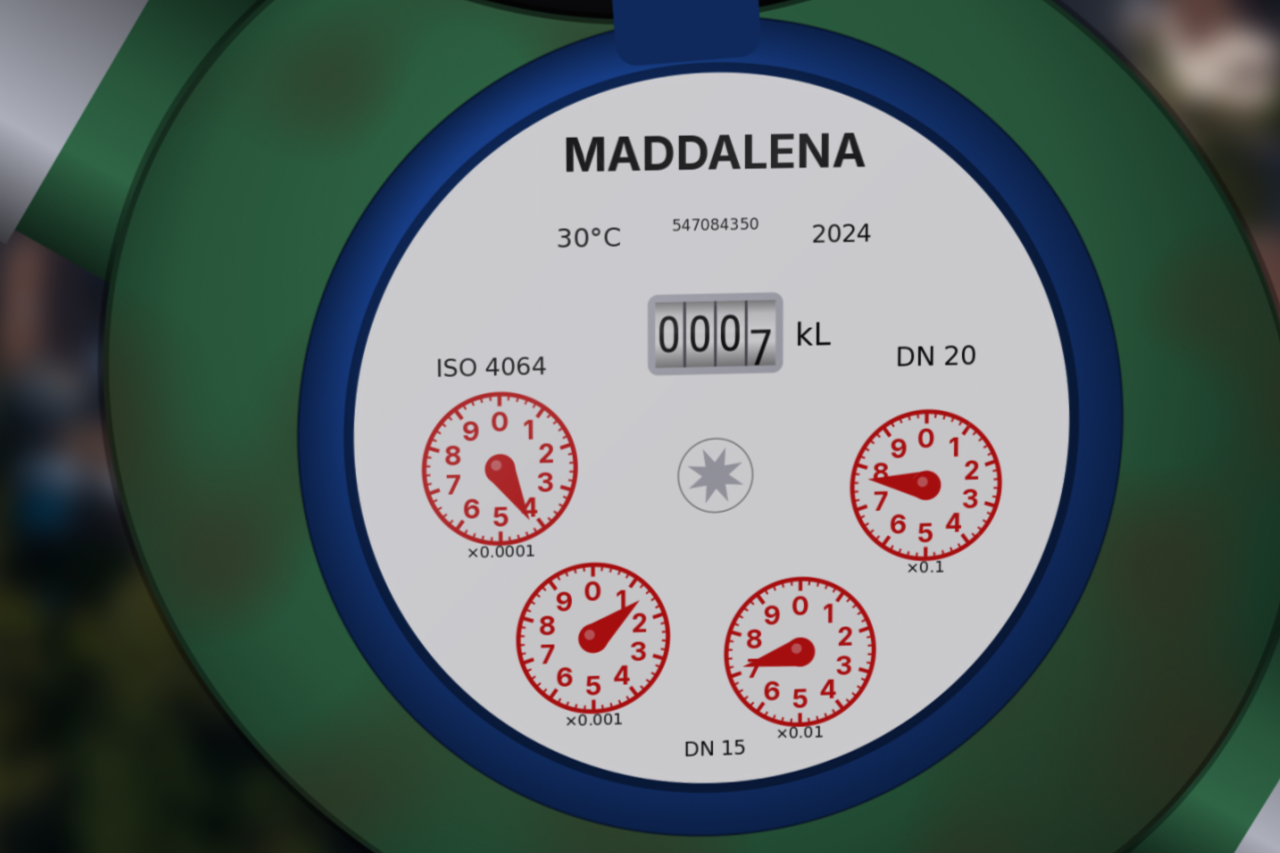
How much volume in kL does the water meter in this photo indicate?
6.7714 kL
